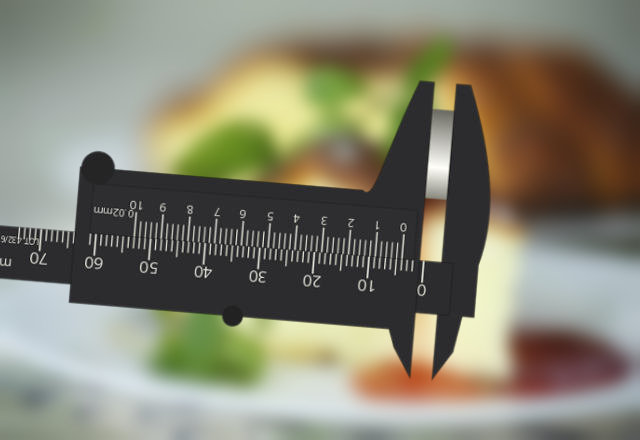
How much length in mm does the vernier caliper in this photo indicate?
4.0 mm
